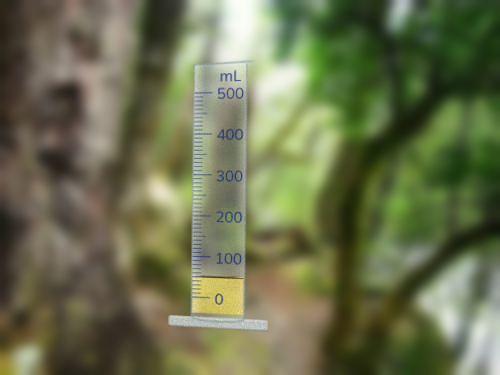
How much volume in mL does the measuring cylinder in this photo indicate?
50 mL
